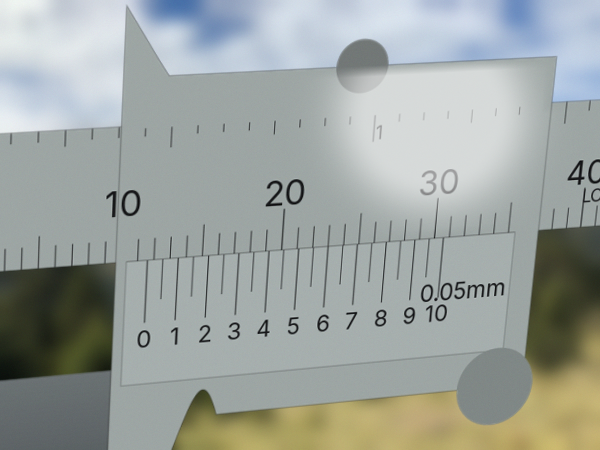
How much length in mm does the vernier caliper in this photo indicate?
11.6 mm
